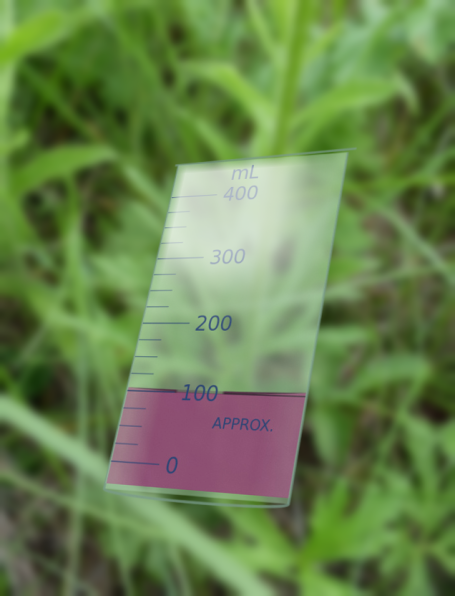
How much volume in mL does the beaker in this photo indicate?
100 mL
